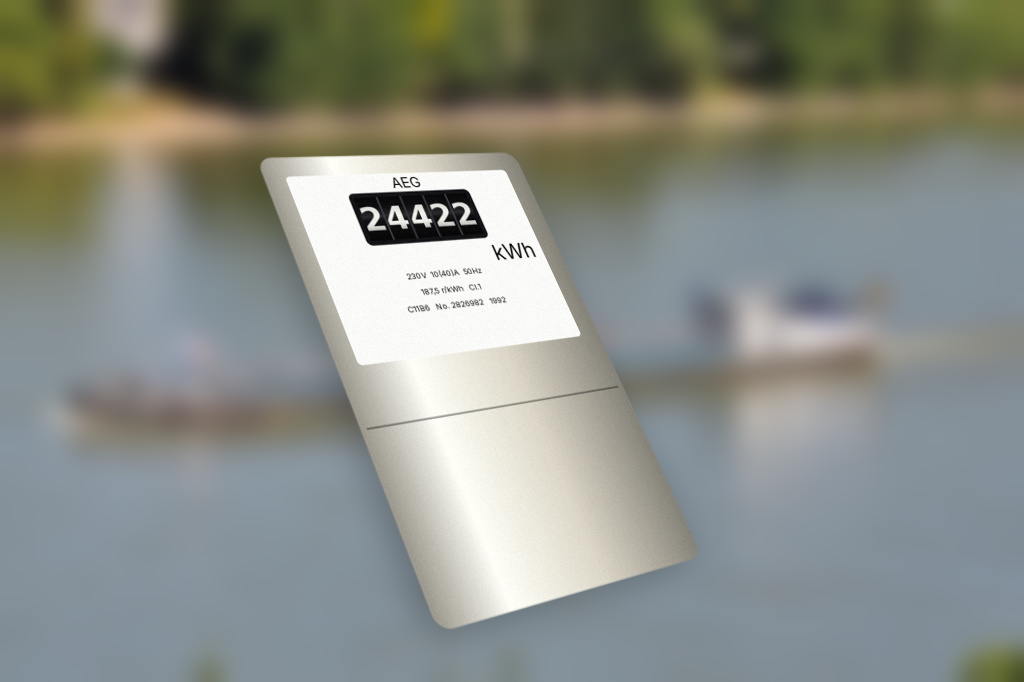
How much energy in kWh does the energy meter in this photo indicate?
24422 kWh
